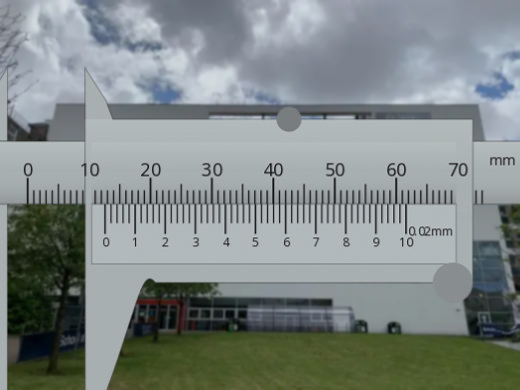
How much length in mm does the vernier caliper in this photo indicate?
12.6 mm
